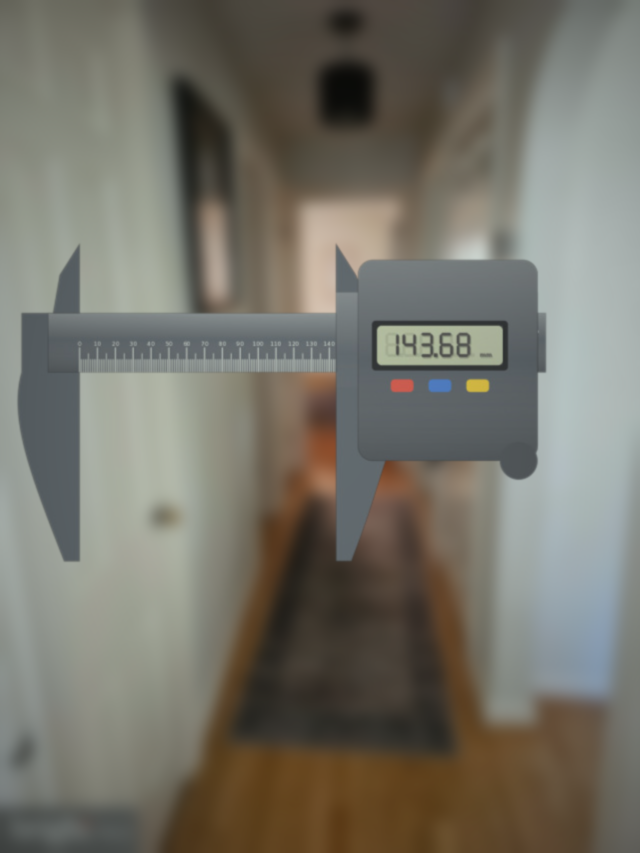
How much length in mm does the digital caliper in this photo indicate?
143.68 mm
